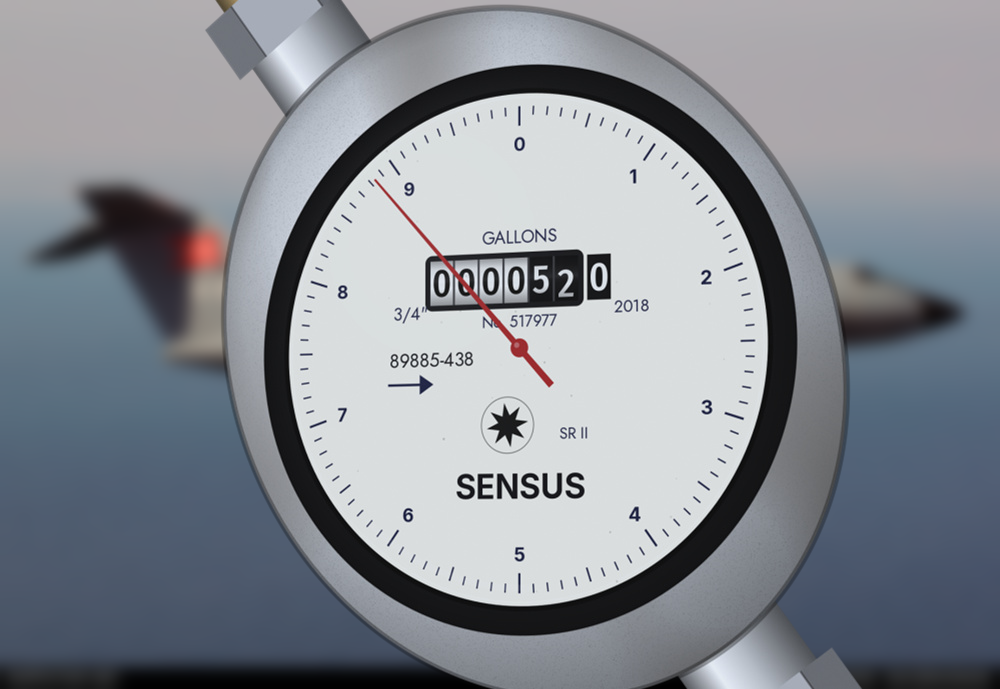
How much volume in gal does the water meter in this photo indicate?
518.8 gal
